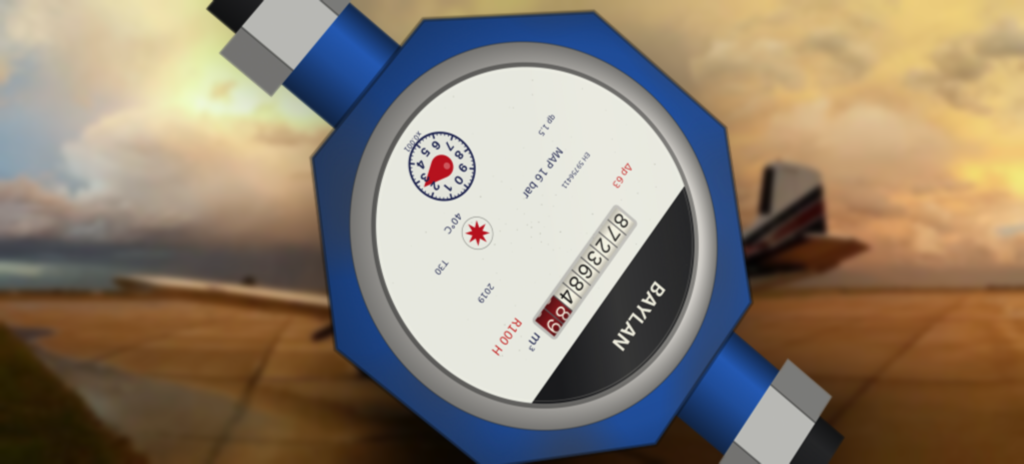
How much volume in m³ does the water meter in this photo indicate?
8723684.892 m³
